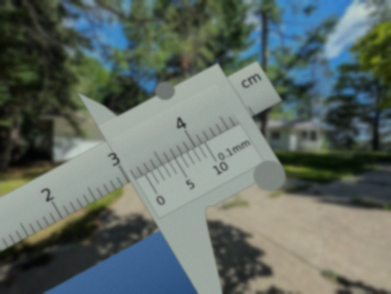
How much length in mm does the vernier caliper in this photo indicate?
32.4 mm
